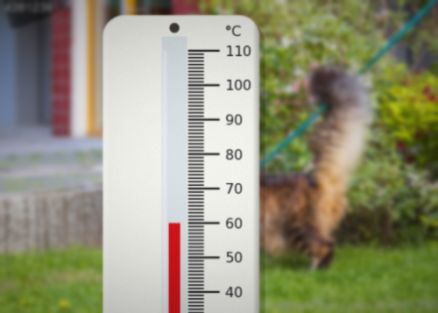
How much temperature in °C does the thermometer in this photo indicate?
60 °C
